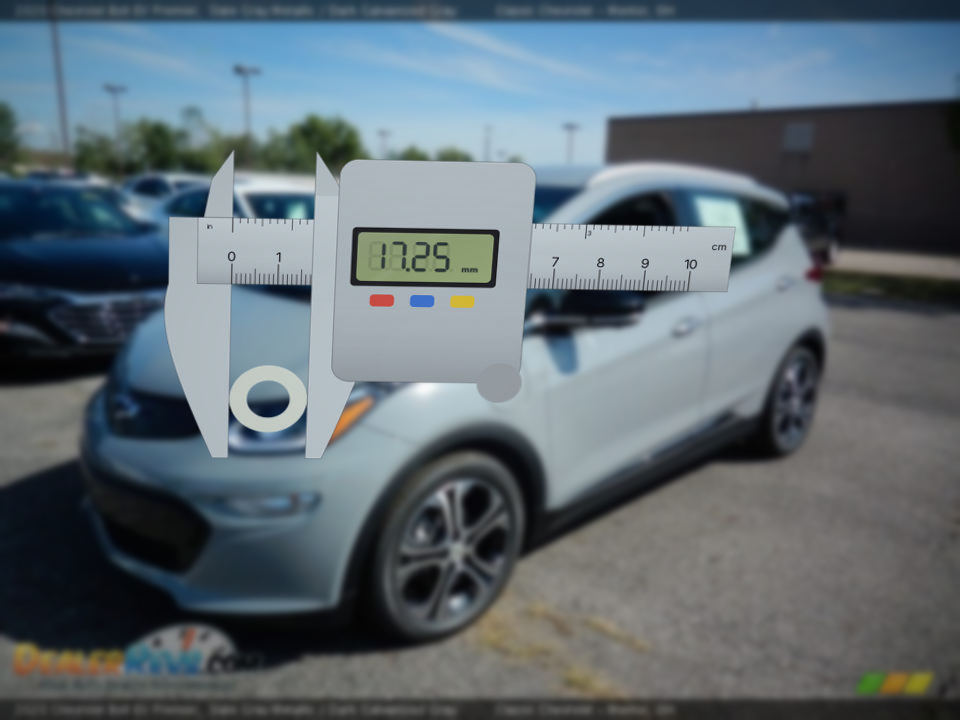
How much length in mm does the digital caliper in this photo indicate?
17.25 mm
